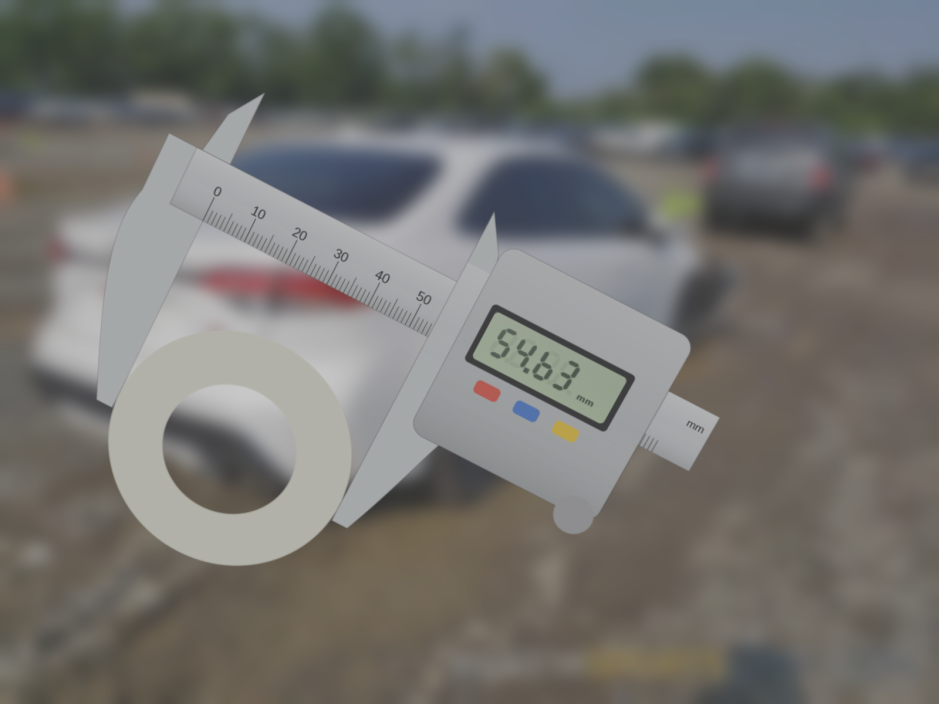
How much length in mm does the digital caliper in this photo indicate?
54.63 mm
